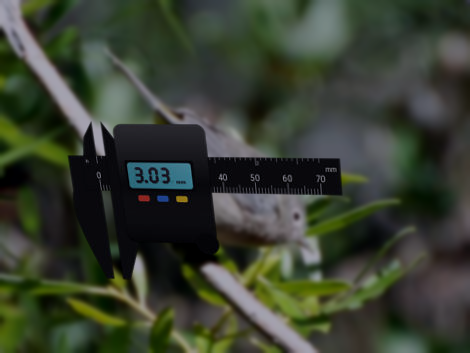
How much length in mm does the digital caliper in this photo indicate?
3.03 mm
